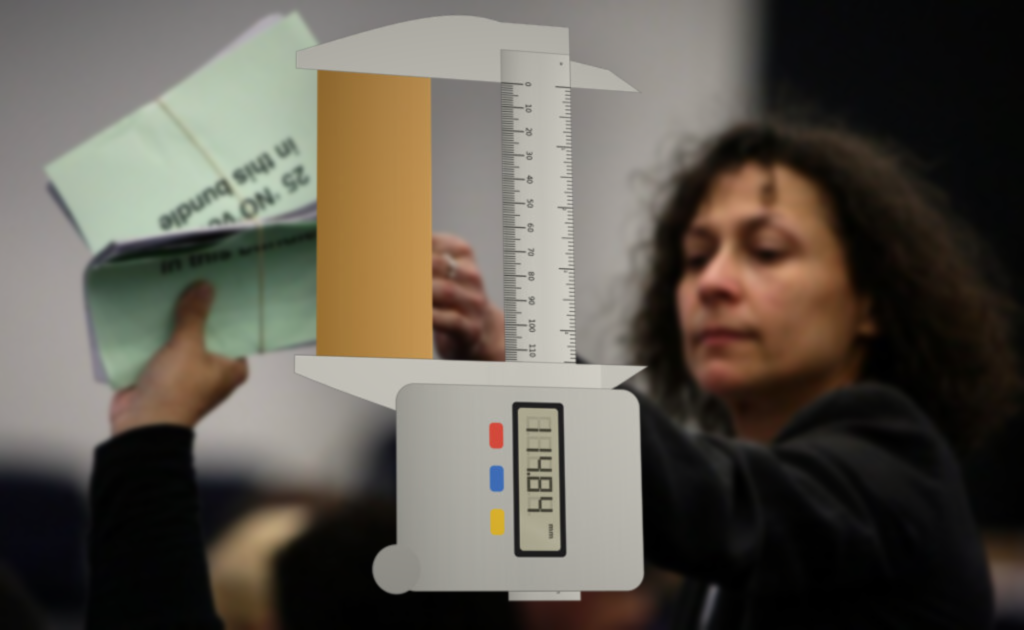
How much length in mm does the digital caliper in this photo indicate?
114.84 mm
